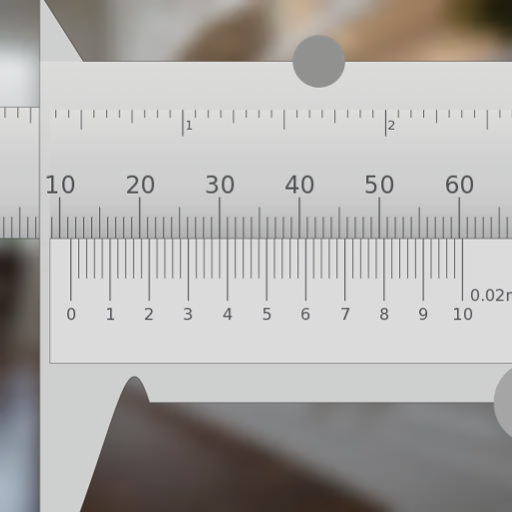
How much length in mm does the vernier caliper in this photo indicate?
11.4 mm
